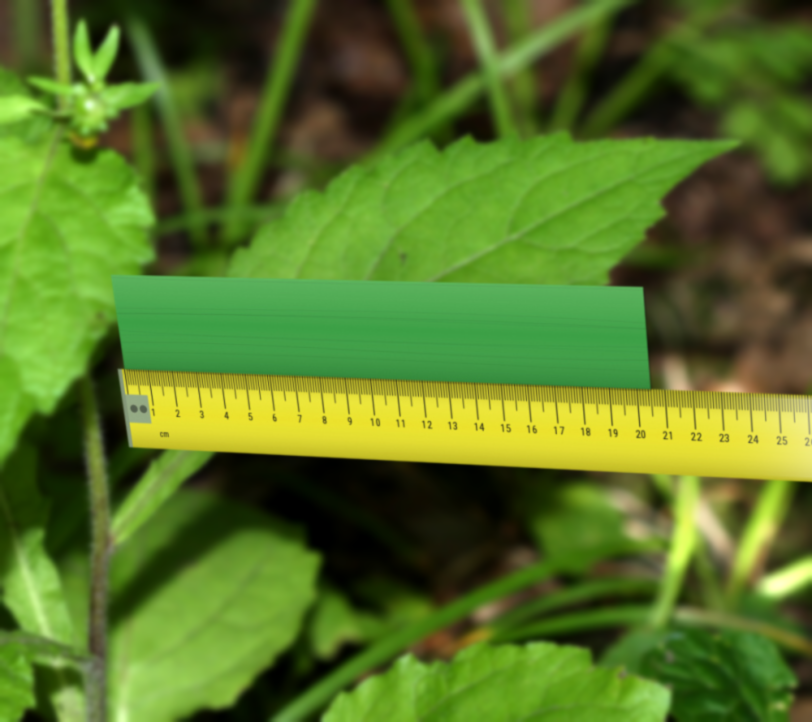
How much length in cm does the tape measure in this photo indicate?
20.5 cm
